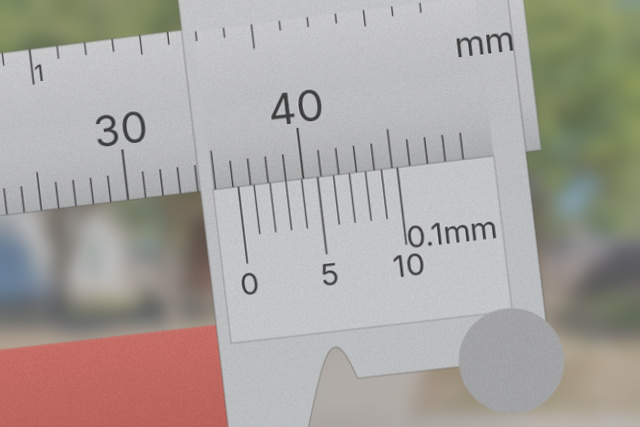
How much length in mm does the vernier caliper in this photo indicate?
36.3 mm
